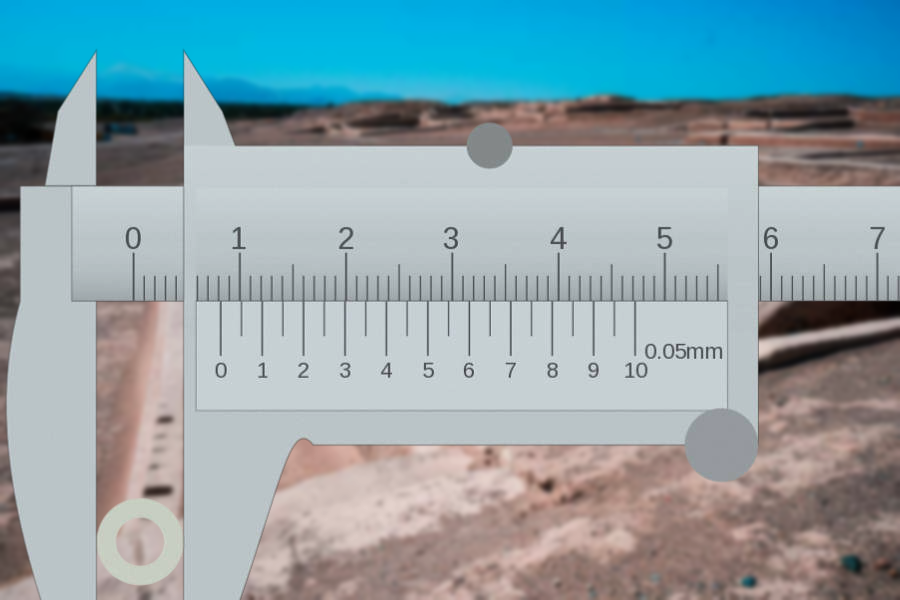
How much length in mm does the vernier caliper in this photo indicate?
8.2 mm
